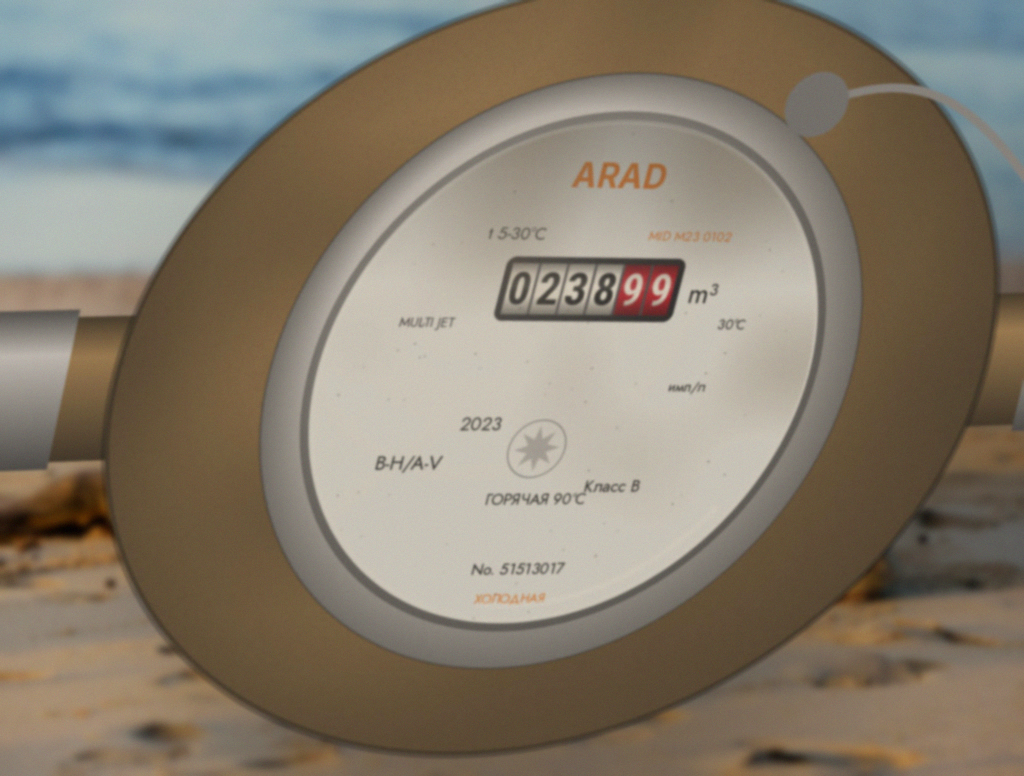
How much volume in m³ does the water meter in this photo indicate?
238.99 m³
